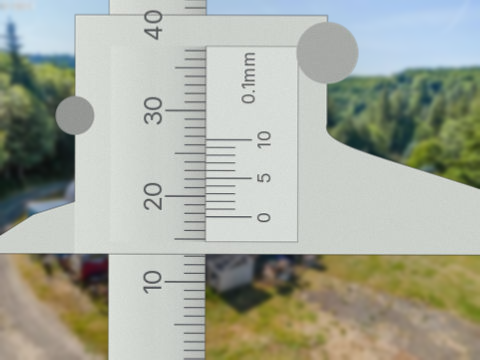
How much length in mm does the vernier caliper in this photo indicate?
17.6 mm
